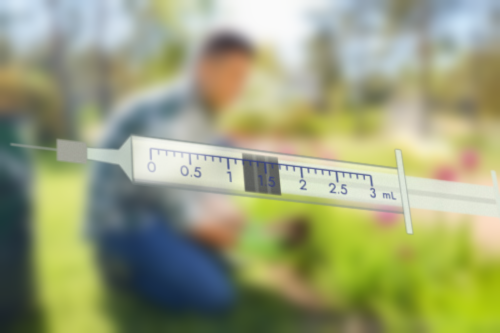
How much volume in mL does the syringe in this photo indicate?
1.2 mL
